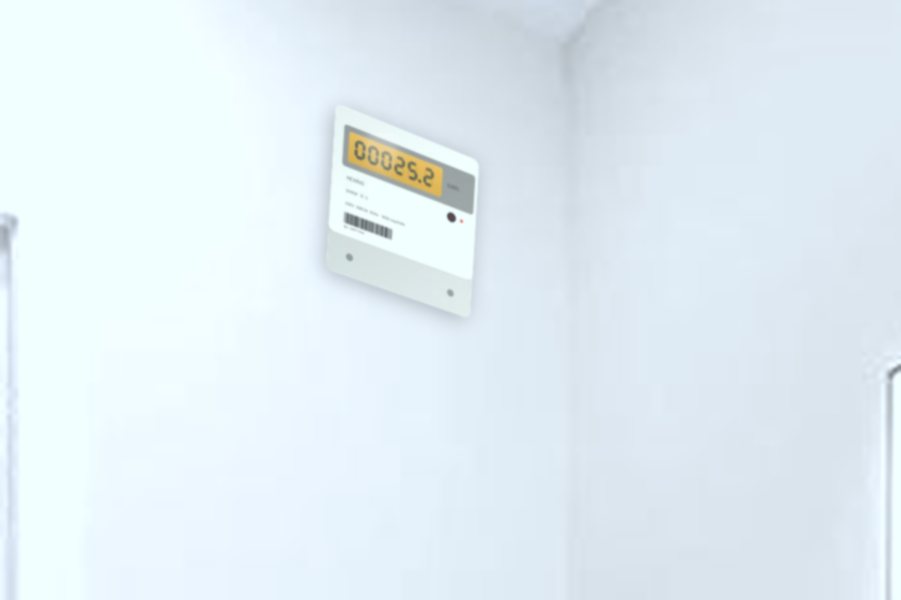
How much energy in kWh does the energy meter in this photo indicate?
25.2 kWh
